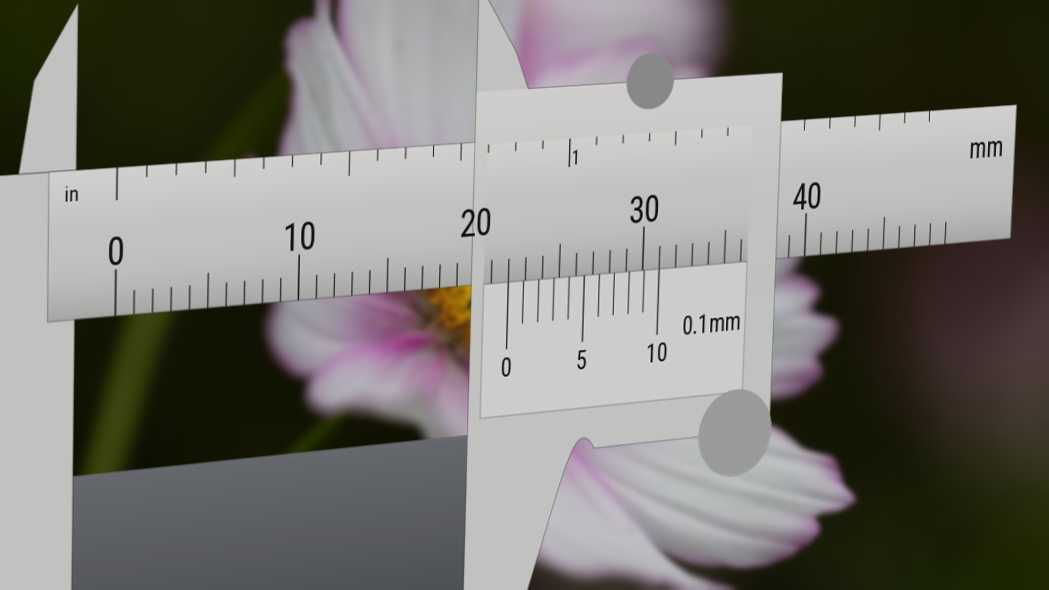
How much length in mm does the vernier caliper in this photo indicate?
22.0 mm
